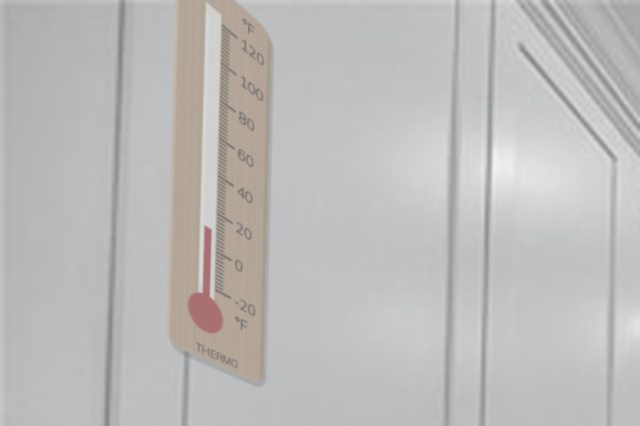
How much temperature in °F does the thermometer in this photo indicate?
10 °F
